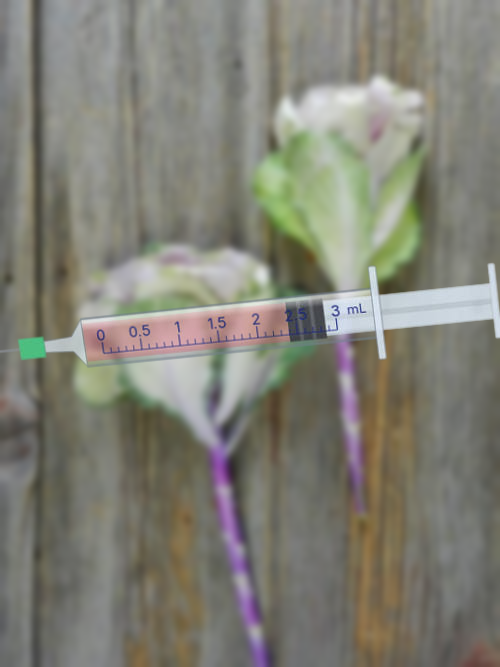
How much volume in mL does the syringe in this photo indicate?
2.4 mL
